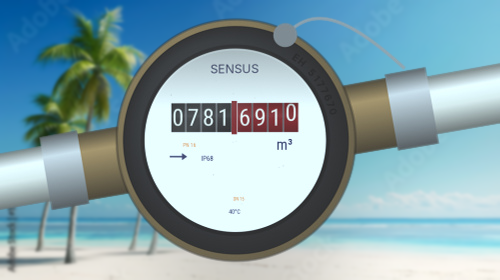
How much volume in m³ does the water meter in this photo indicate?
781.6910 m³
